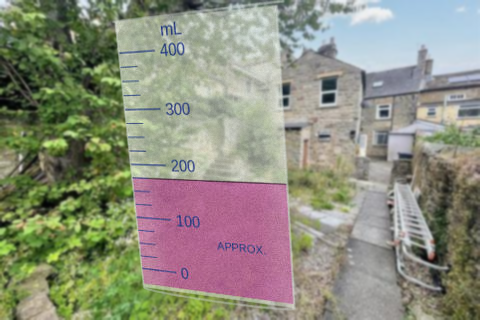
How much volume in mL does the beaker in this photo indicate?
175 mL
